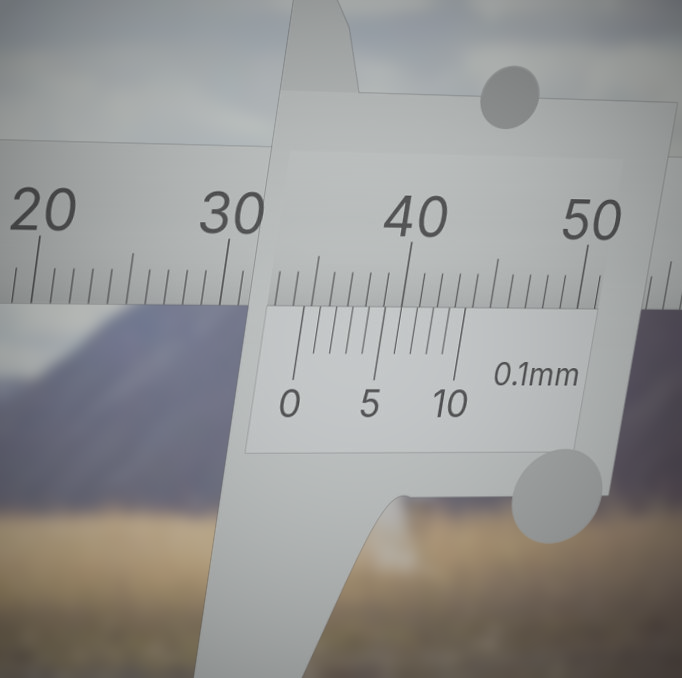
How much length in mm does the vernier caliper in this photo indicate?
34.6 mm
